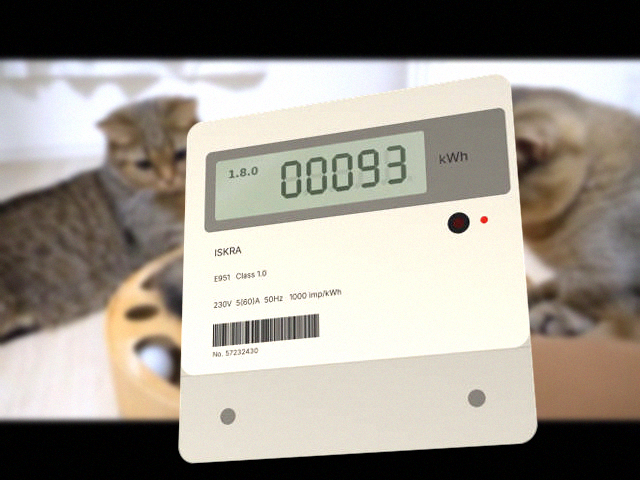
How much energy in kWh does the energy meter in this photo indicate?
93 kWh
